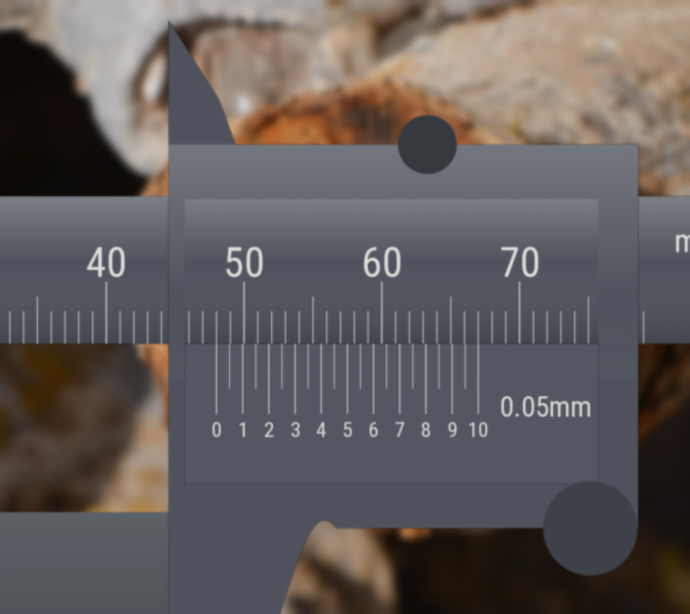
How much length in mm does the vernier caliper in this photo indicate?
48.0 mm
